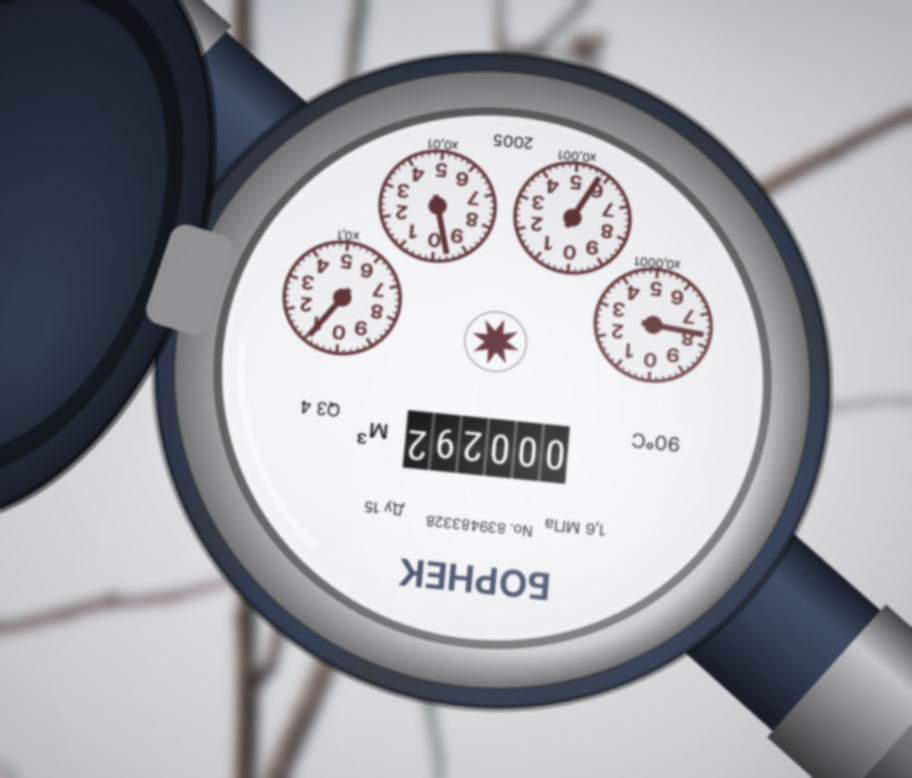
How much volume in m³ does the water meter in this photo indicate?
292.0957 m³
